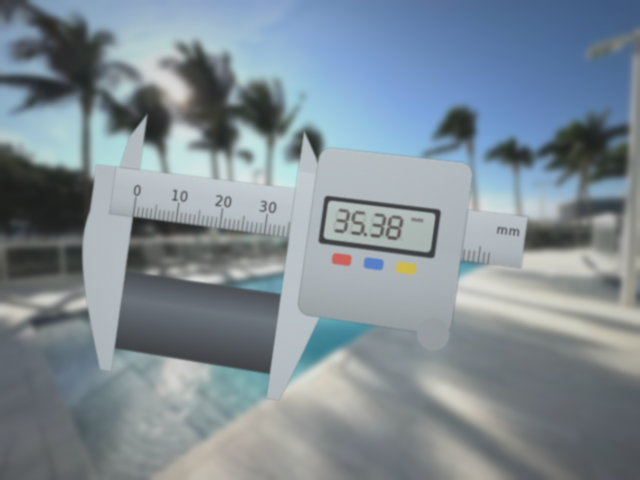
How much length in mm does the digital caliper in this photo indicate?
35.38 mm
